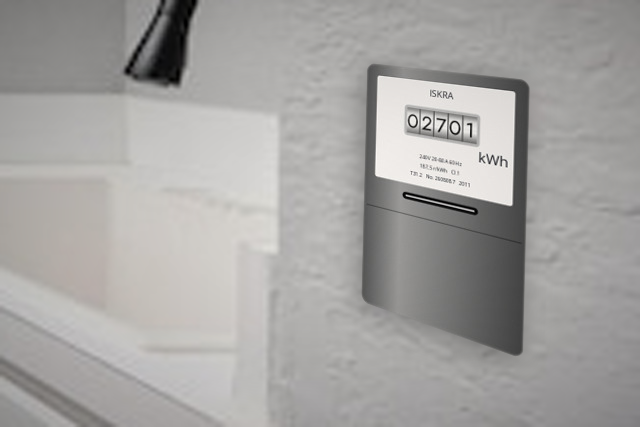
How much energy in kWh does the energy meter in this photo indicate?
2701 kWh
